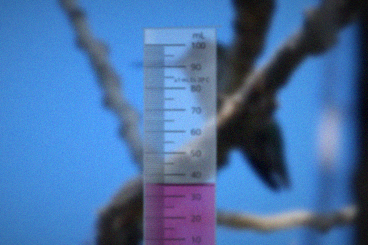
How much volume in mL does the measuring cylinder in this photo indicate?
35 mL
